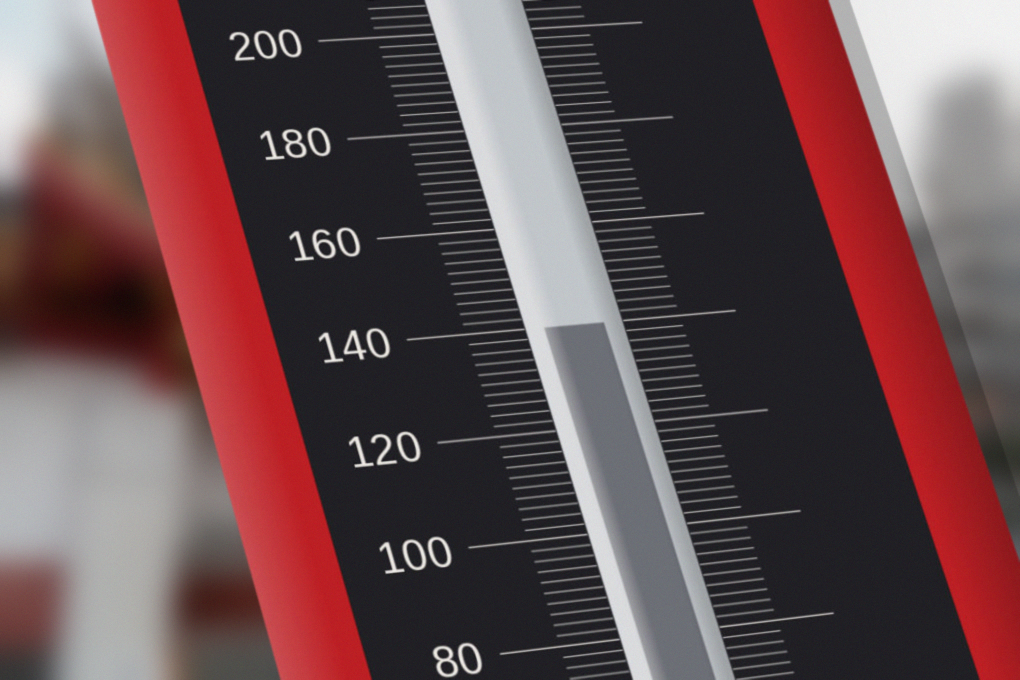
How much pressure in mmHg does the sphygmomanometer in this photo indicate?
140 mmHg
